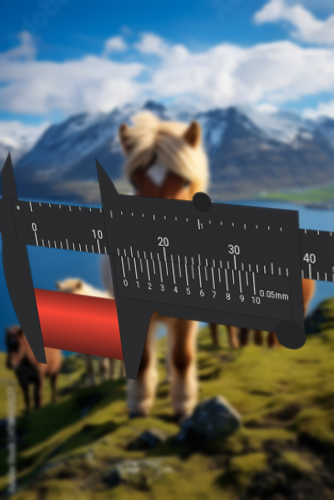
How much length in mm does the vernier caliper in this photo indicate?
13.4 mm
